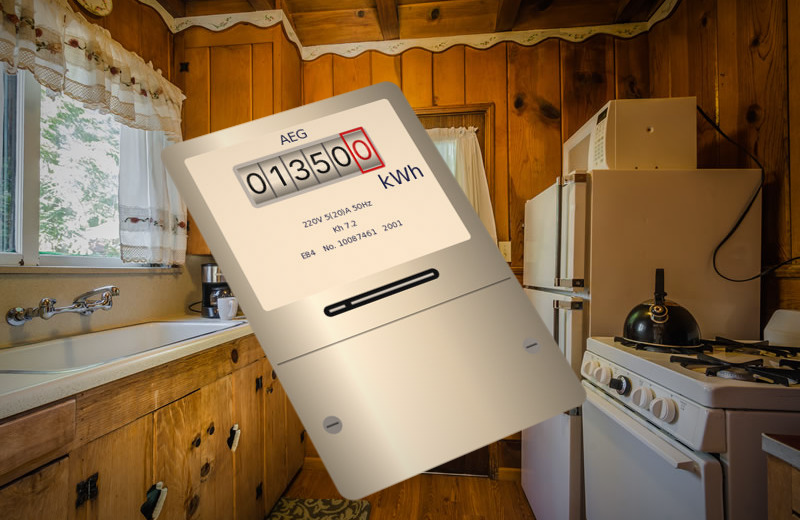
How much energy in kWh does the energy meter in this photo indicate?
1350.0 kWh
